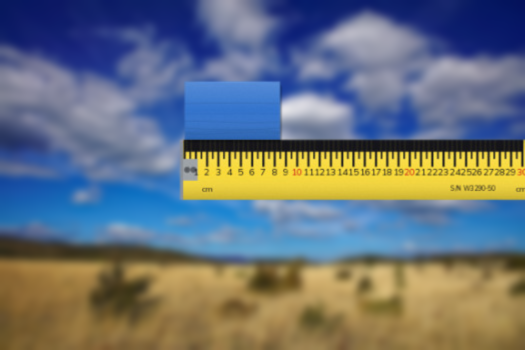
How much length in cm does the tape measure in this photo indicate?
8.5 cm
